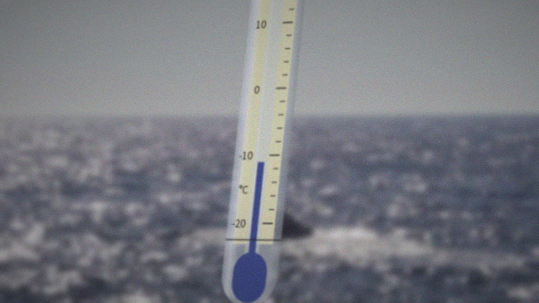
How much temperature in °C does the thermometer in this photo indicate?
-11 °C
